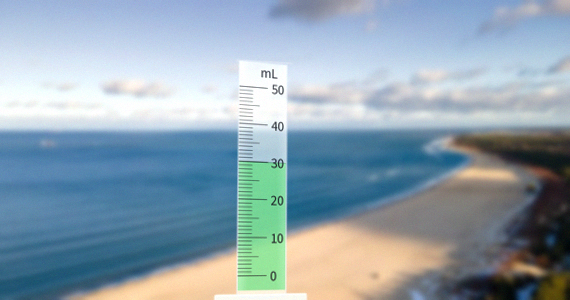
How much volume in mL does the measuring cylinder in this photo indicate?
30 mL
